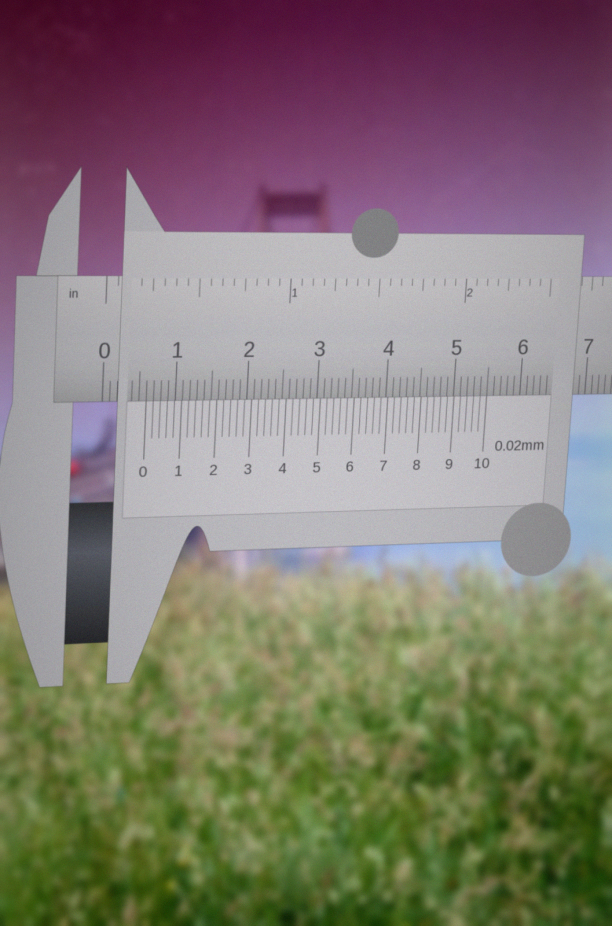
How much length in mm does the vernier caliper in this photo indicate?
6.0 mm
